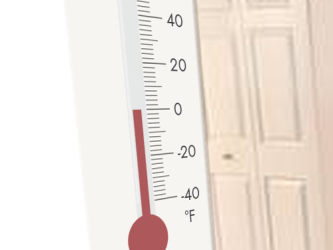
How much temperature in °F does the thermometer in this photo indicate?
0 °F
